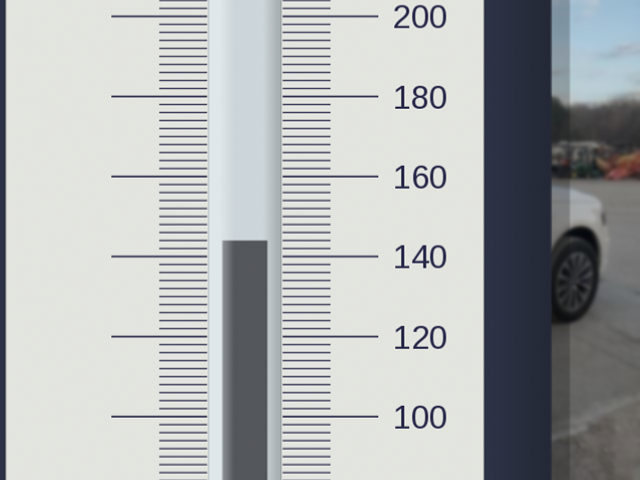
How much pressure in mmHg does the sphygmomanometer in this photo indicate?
144 mmHg
